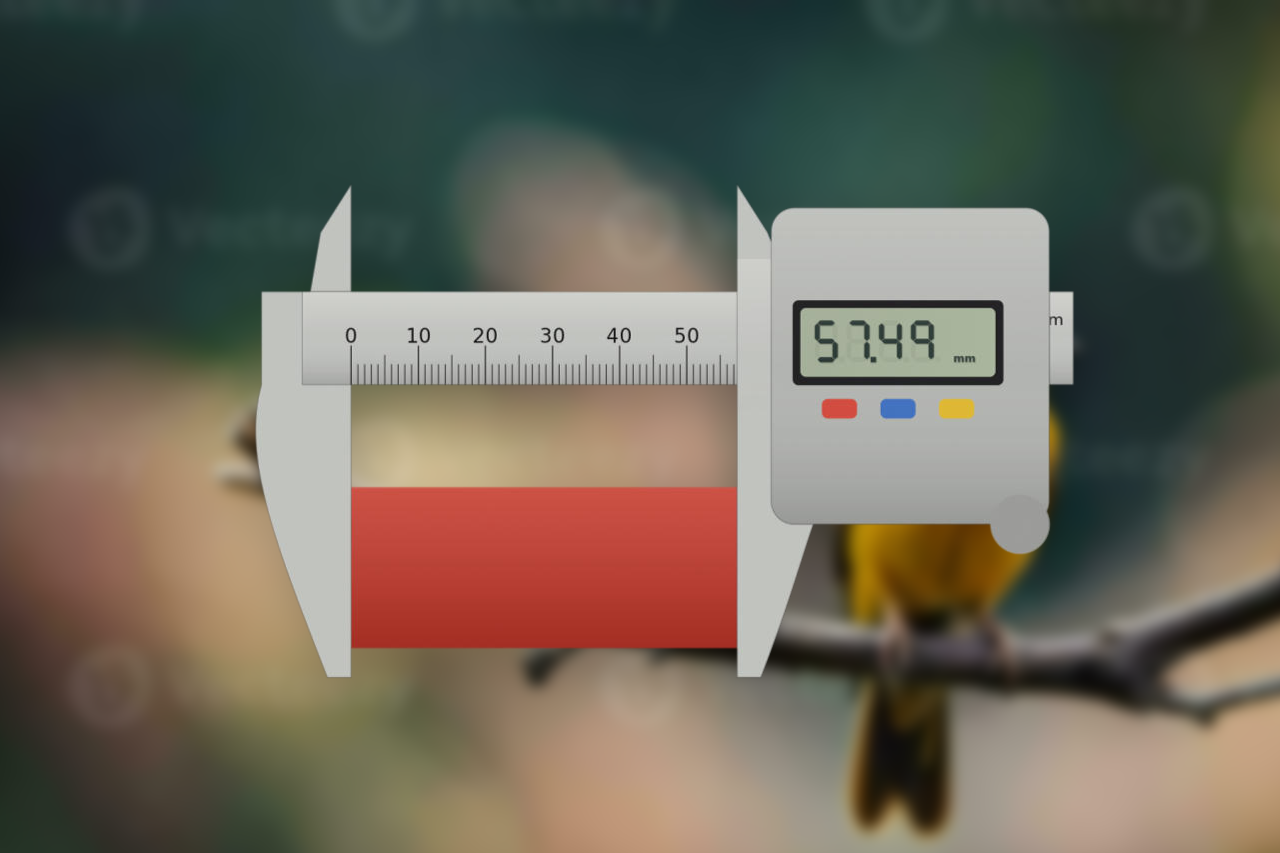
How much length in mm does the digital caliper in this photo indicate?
57.49 mm
